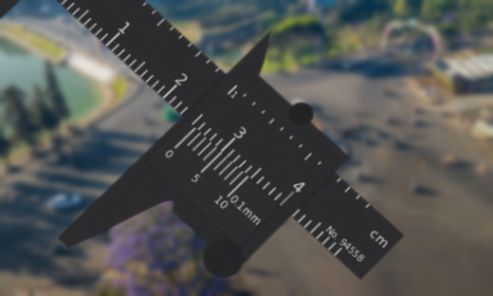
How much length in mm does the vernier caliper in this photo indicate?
25.6 mm
